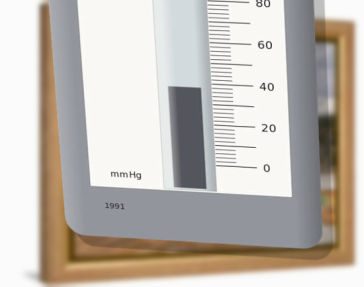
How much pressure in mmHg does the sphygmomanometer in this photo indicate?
38 mmHg
